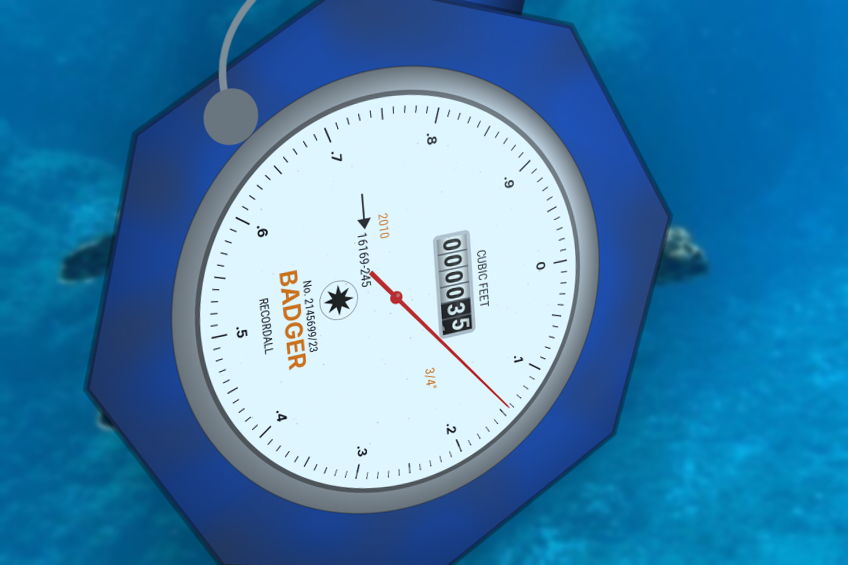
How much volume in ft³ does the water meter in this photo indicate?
35.14 ft³
